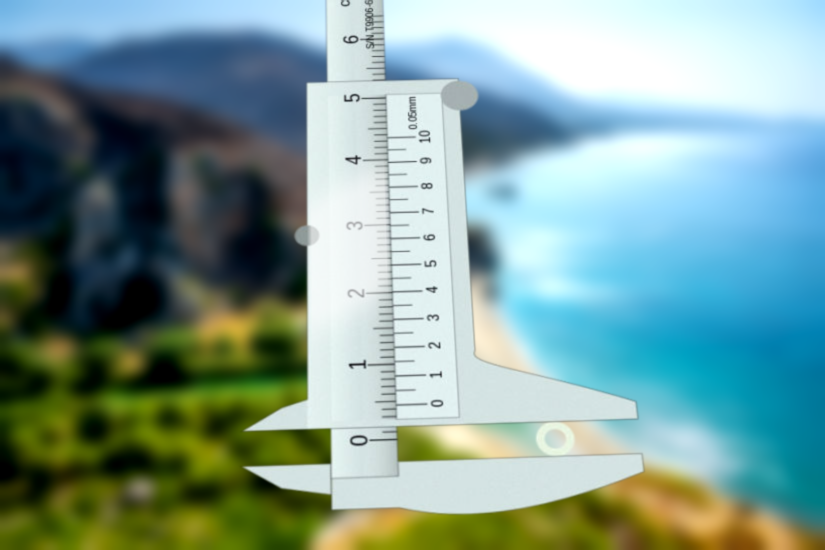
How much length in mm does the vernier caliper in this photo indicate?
4.5 mm
